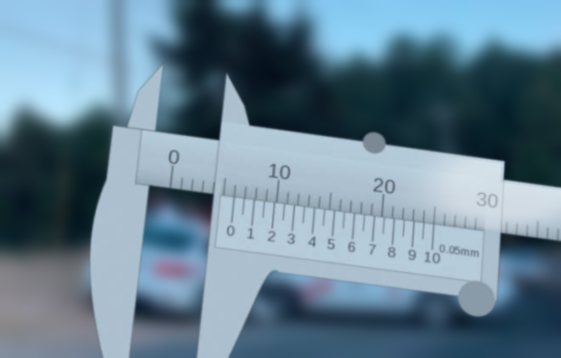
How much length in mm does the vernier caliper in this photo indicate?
6.0 mm
